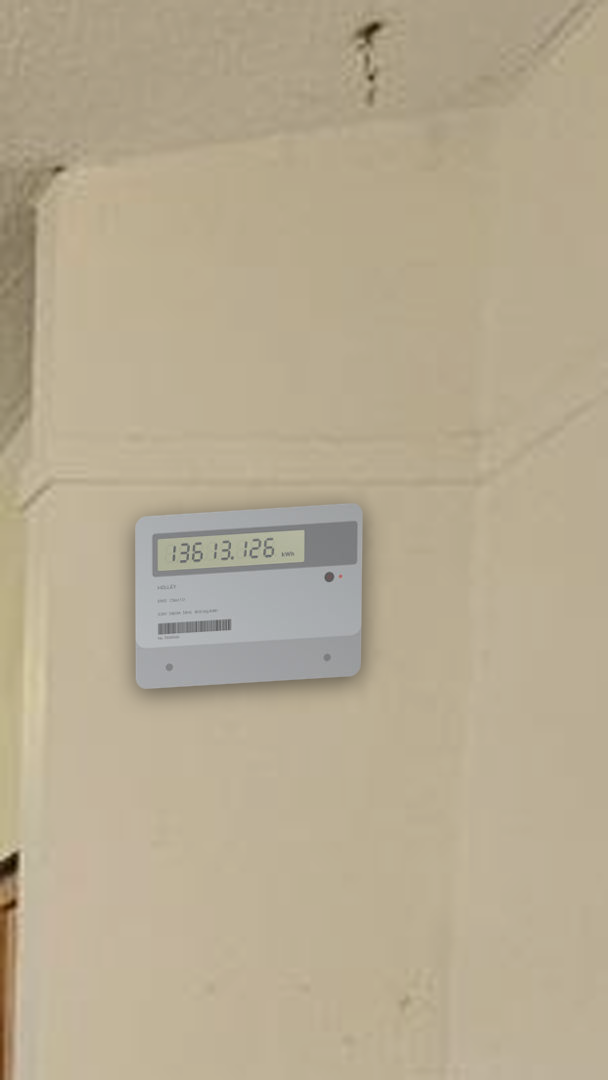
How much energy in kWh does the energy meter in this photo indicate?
13613.126 kWh
